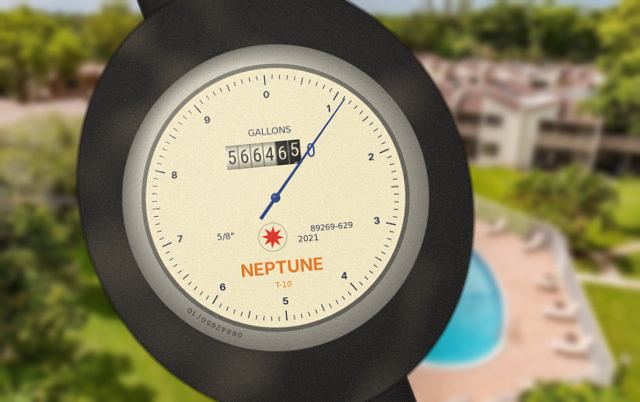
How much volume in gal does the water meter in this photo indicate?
5664651.1 gal
